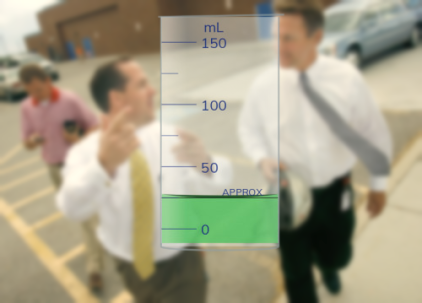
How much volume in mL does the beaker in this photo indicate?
25 mL
